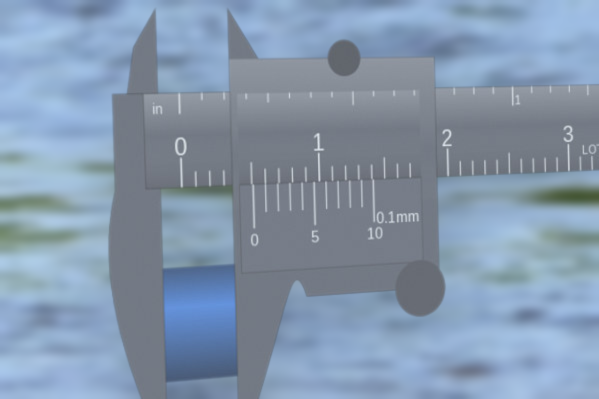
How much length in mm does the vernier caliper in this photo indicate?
5.1 mm
